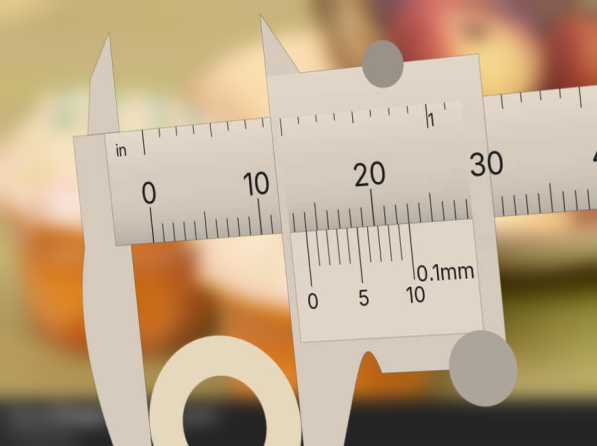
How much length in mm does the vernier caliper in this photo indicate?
14.0 mm
